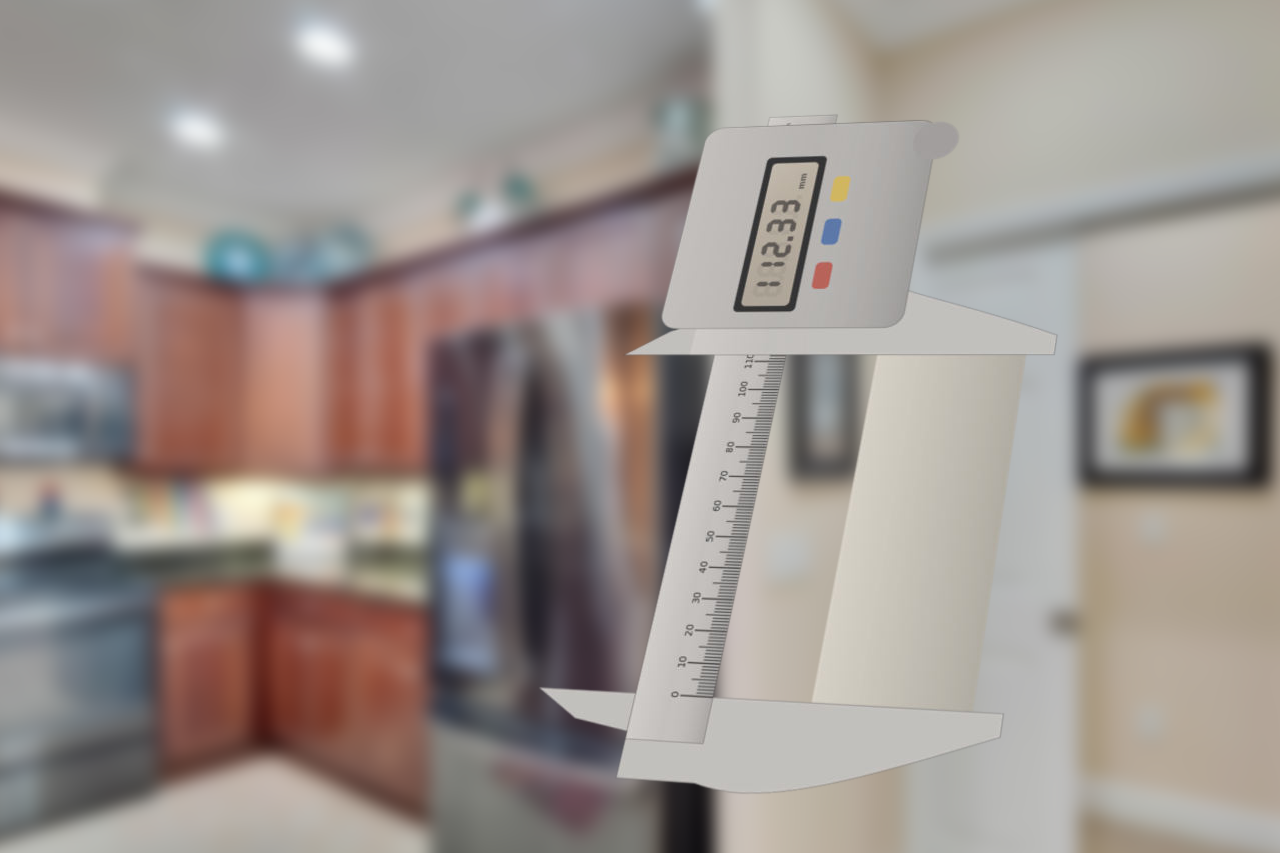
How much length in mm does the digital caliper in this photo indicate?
112.33 mm
